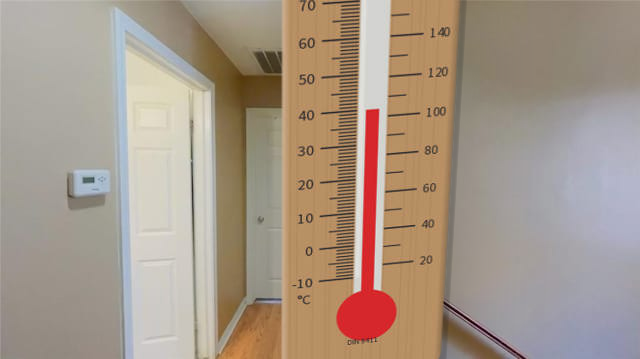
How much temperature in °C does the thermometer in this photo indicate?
40 °C
